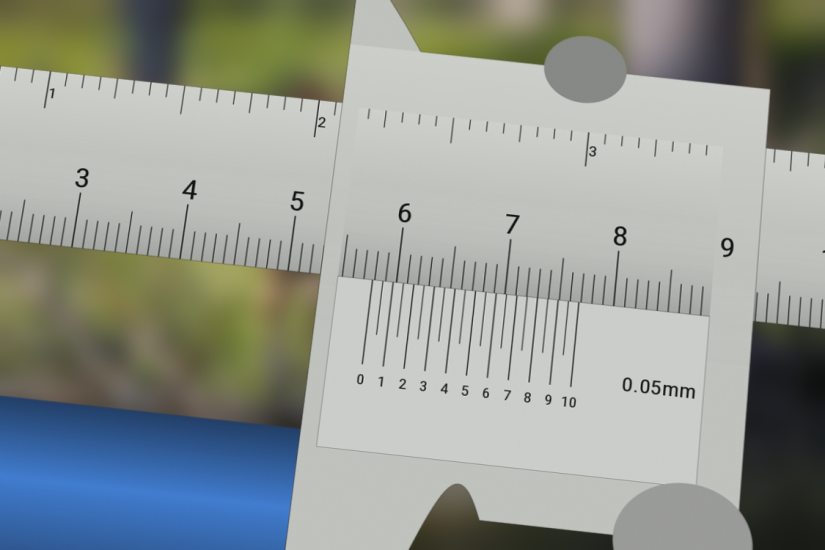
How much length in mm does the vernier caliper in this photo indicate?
57.8 mm
